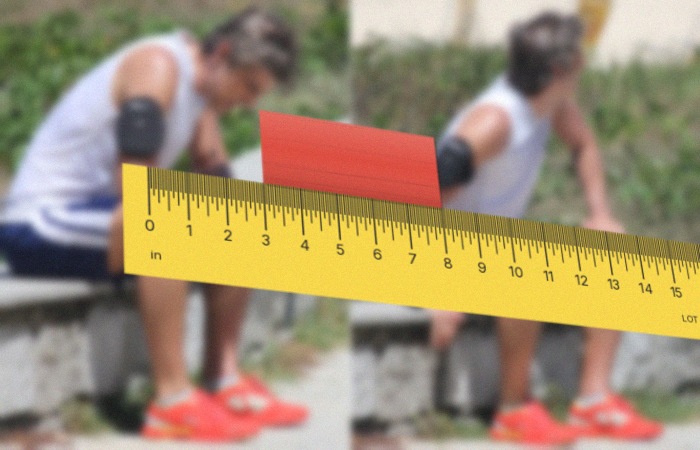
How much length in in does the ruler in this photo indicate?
5 in
